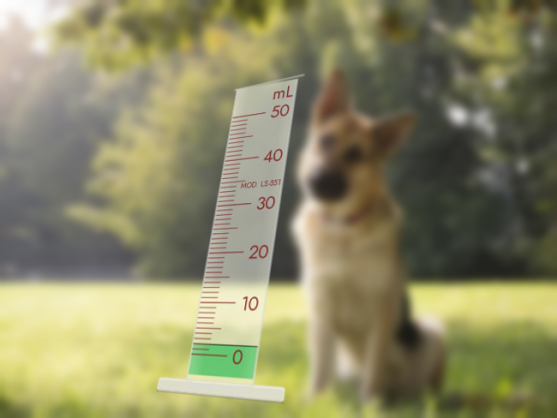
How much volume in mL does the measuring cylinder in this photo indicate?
2 mL
